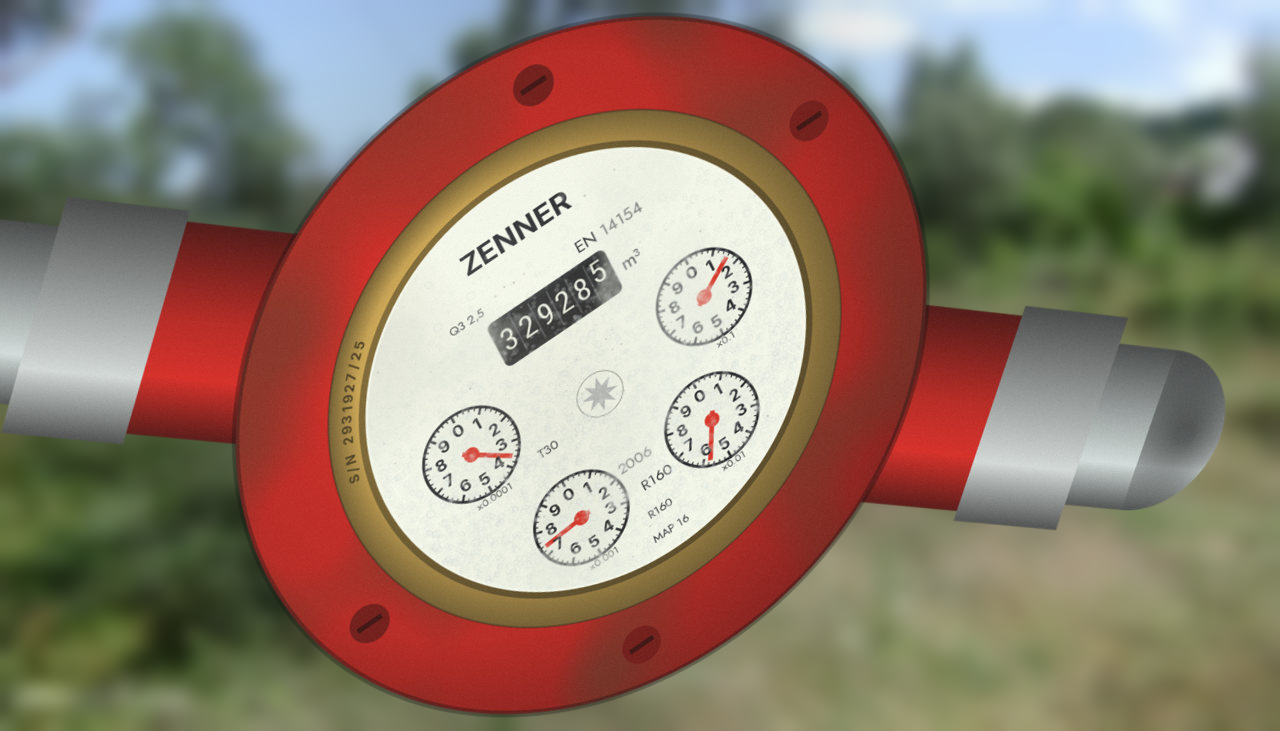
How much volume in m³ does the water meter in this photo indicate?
329285.1573 m³
